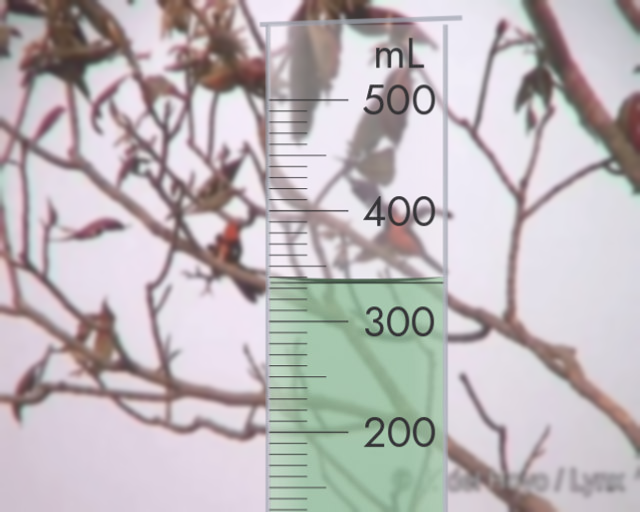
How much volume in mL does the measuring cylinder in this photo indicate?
335 mL
